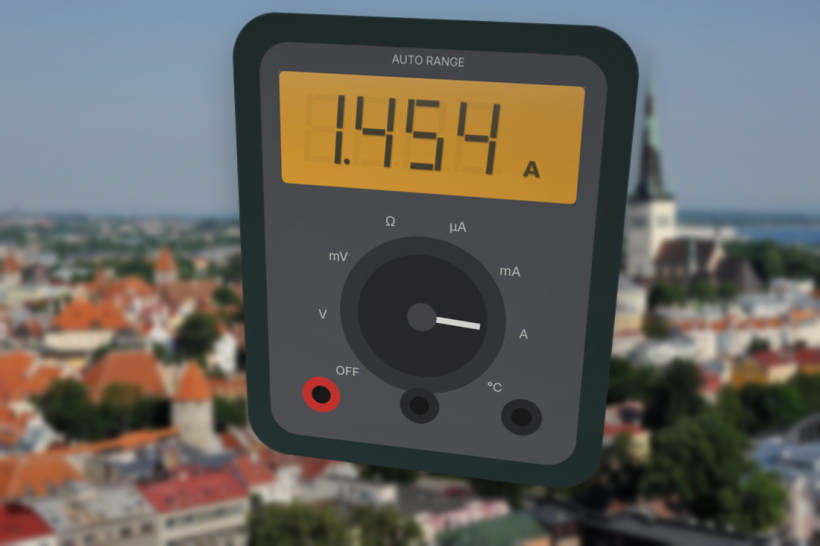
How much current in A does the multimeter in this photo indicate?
1.454 A
